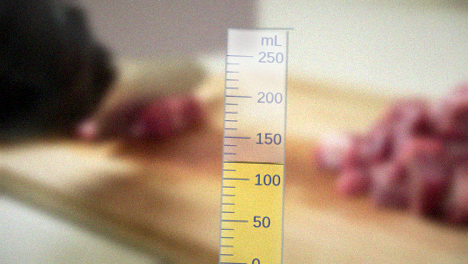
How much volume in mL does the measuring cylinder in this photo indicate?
120 mL
